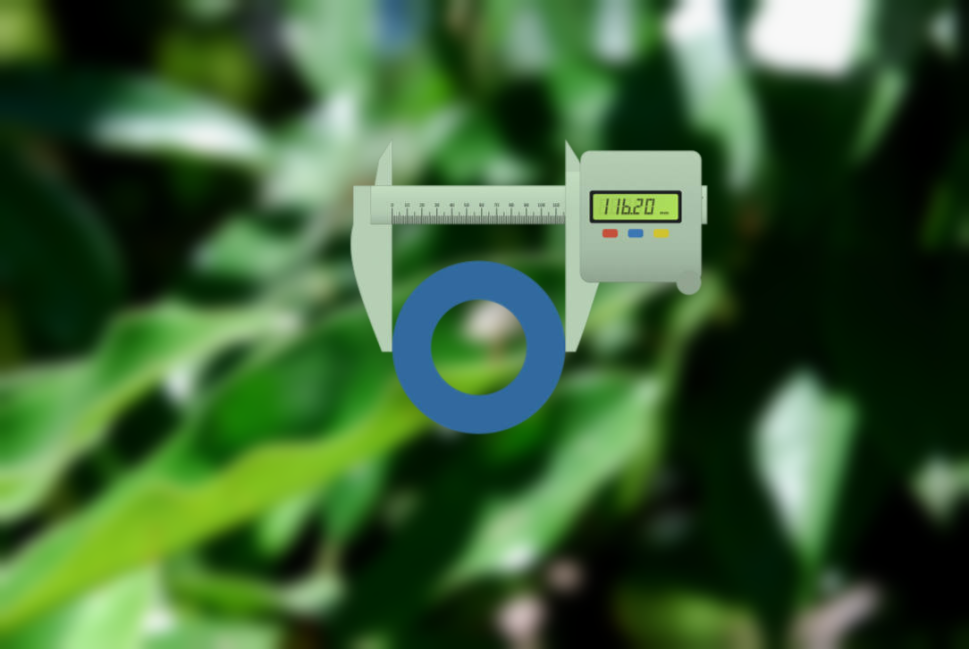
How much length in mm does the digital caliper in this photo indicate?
116.20 mm
